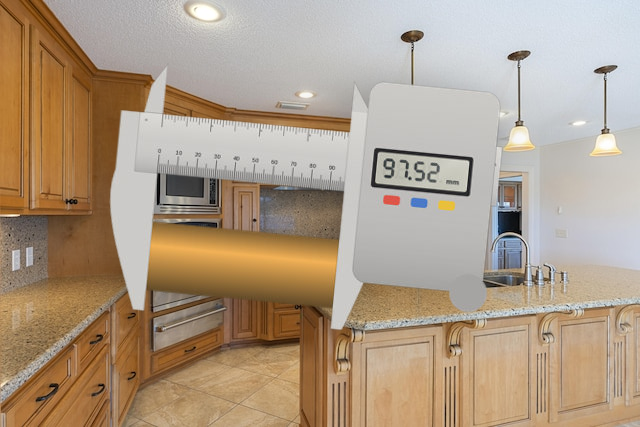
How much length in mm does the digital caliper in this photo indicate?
97.52 mm
